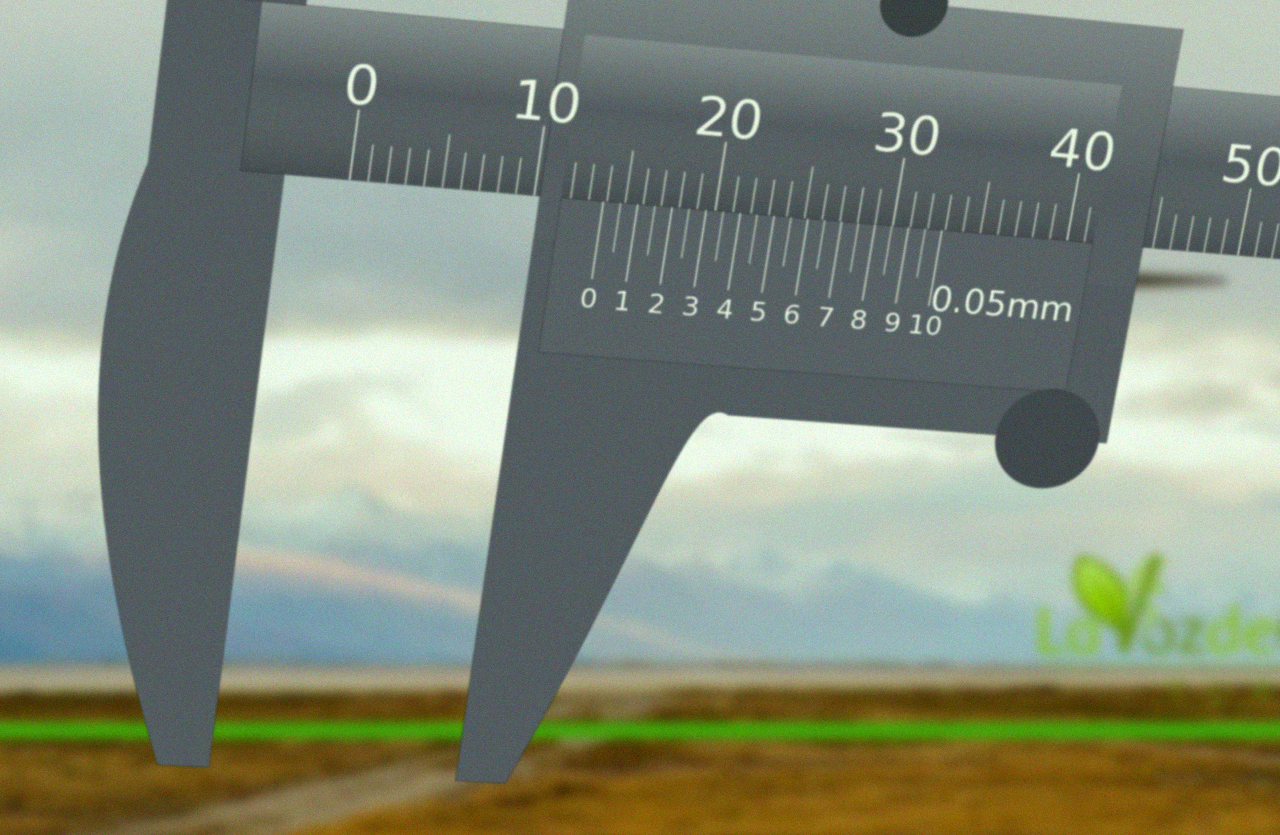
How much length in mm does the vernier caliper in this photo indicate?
13.8 mm
